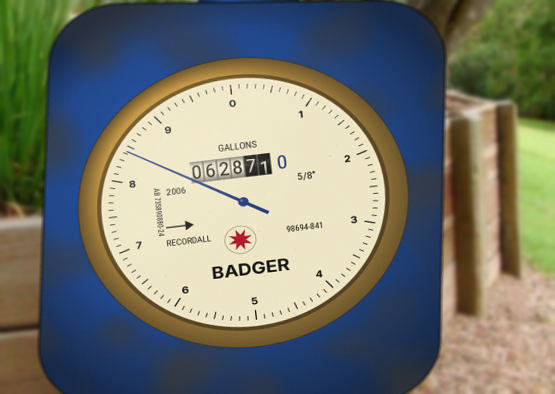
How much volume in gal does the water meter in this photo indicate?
628708.4 gal
